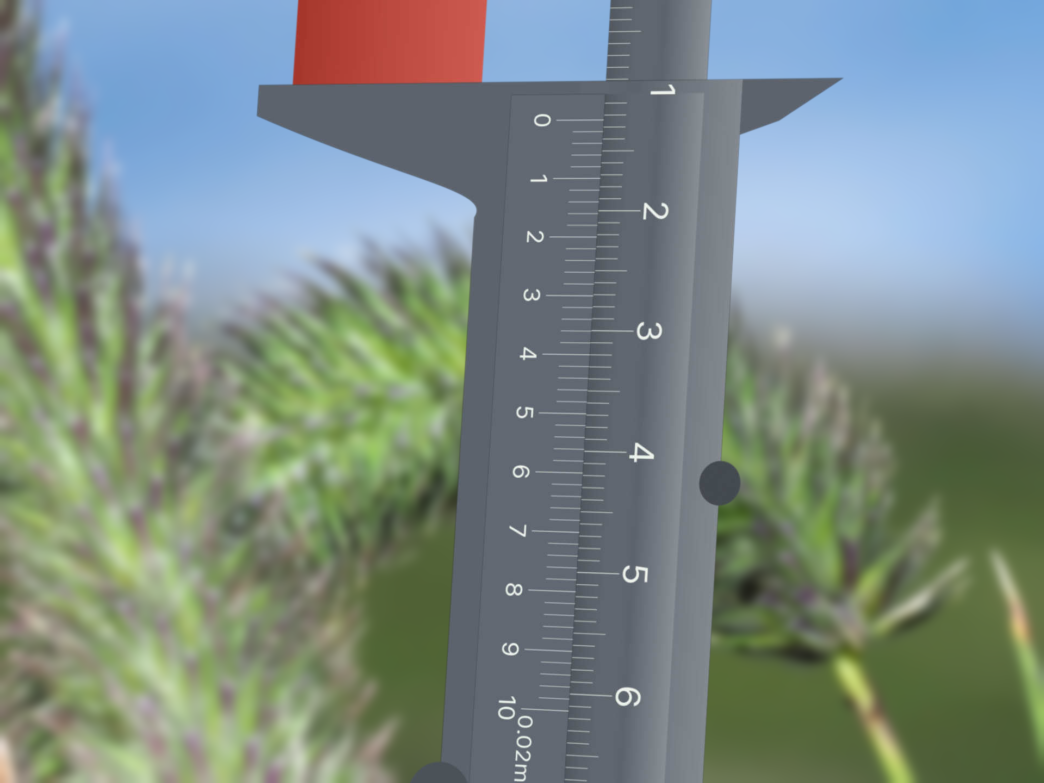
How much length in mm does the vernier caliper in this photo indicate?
12.4 mm
